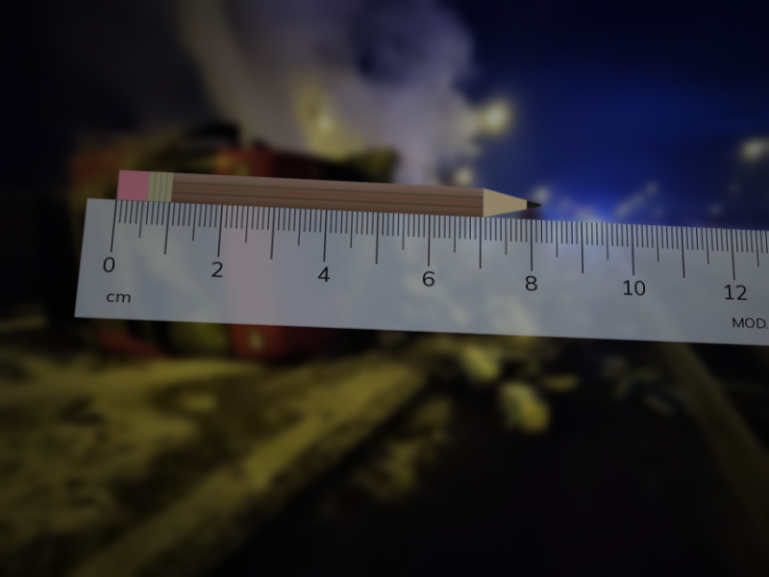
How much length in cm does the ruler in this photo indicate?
8.2 cm
